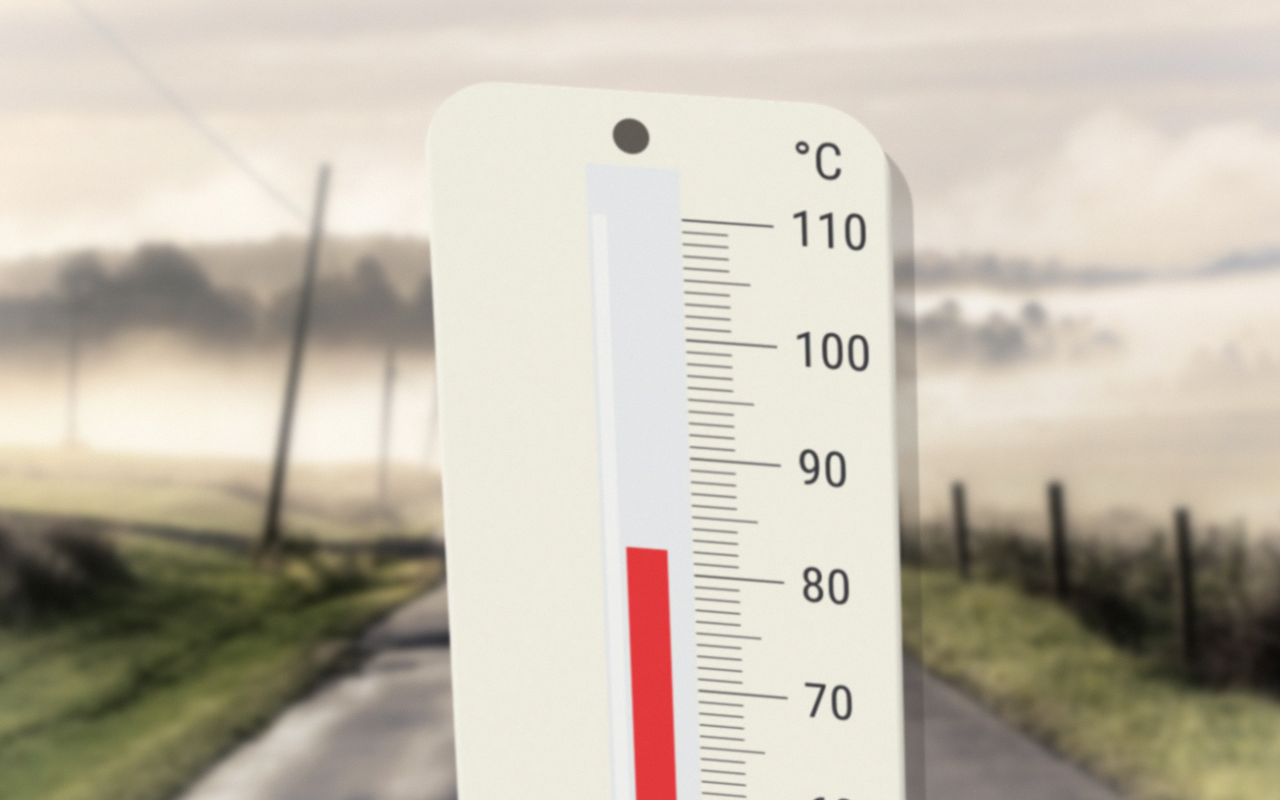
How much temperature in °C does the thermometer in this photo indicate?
82 °C
